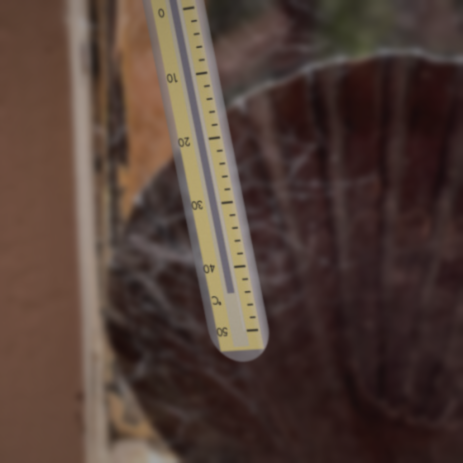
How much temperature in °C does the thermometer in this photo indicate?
44 °C
